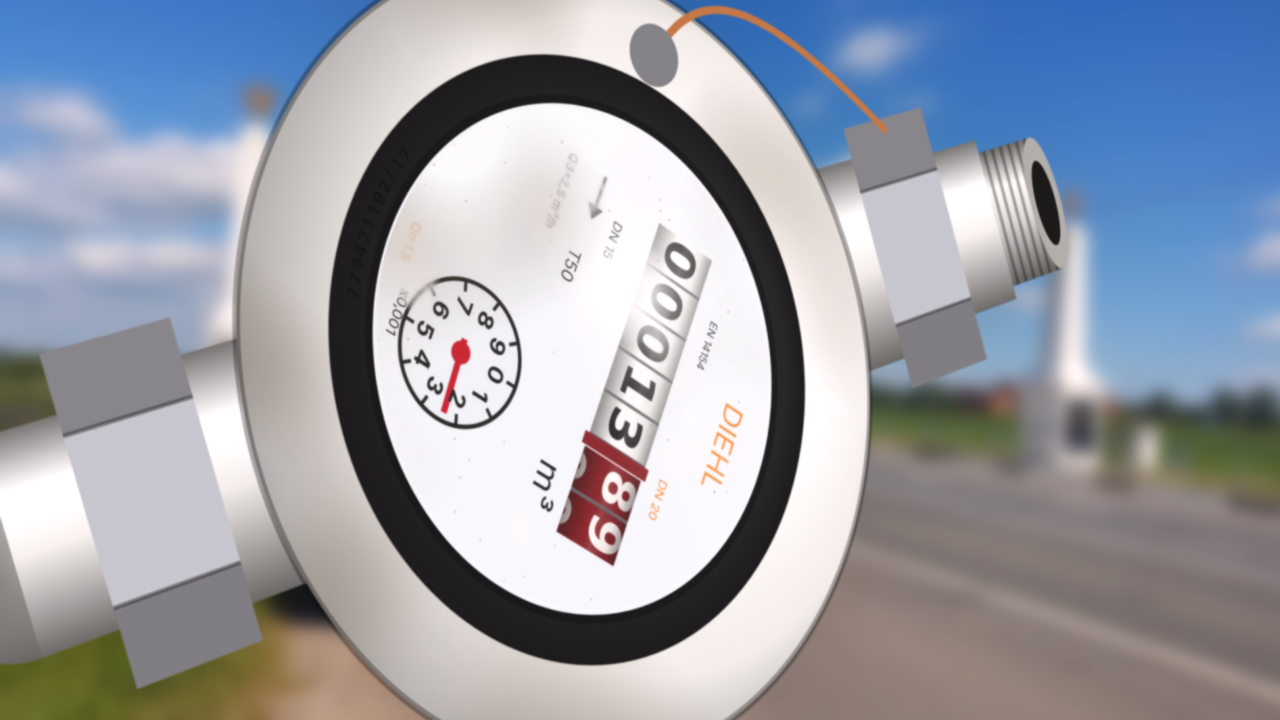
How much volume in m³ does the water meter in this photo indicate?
13.892 m³
